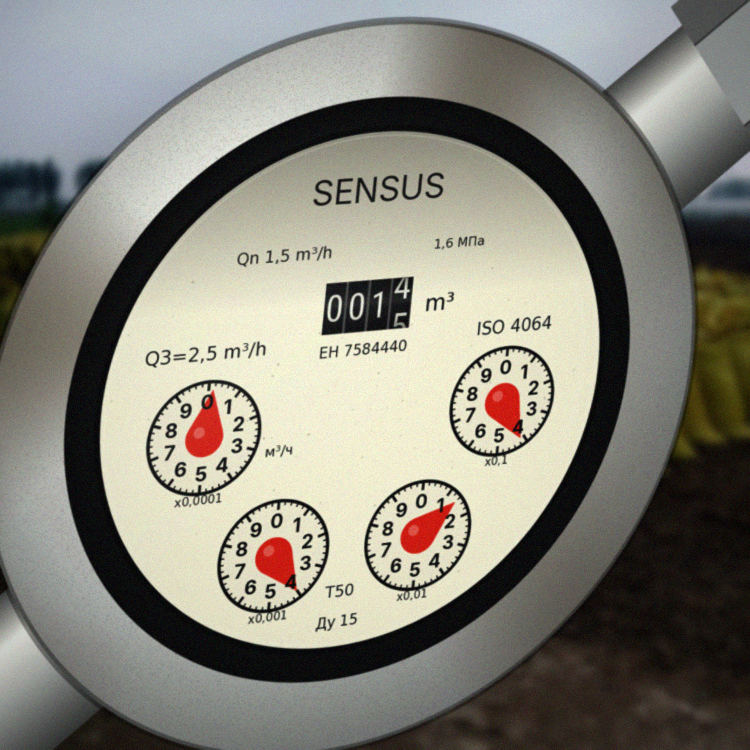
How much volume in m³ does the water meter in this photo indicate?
14.4140 m³
